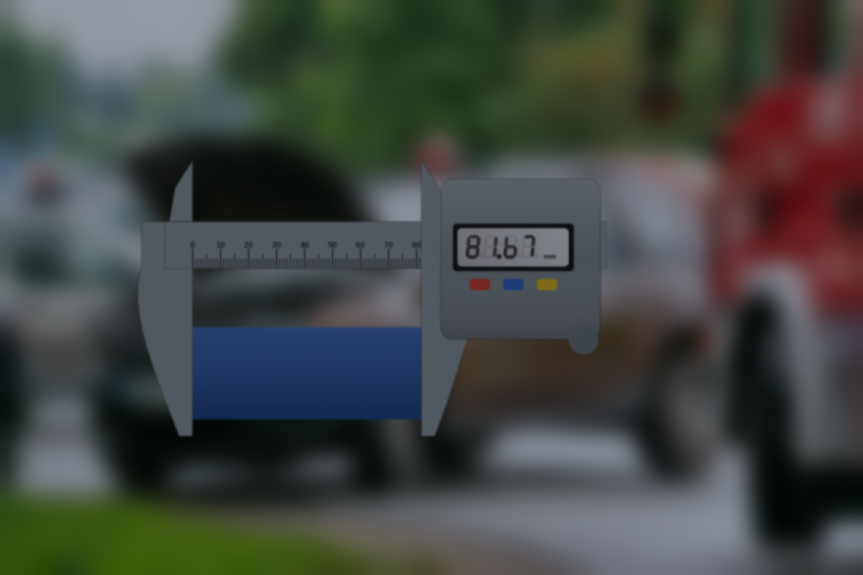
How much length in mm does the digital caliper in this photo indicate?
81.67 mm
